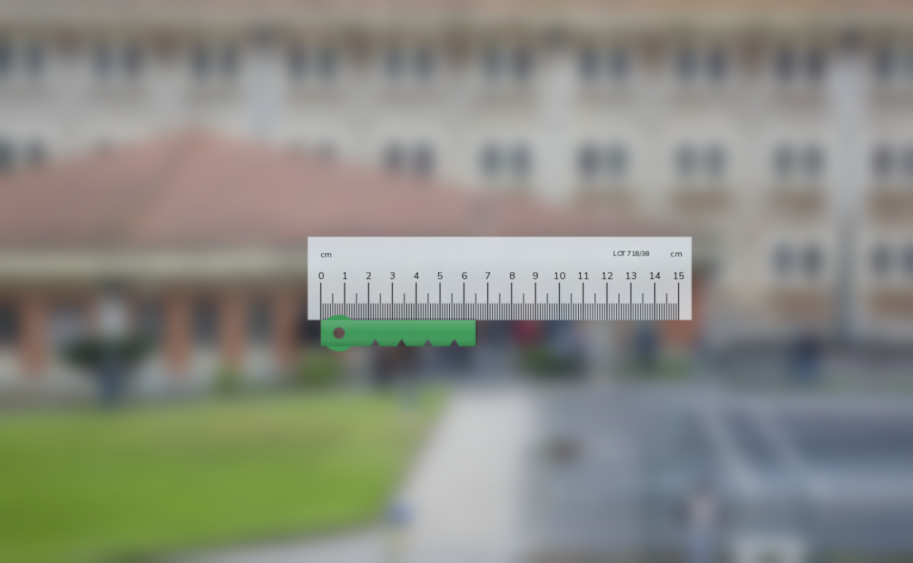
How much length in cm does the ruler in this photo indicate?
6.5 cm
